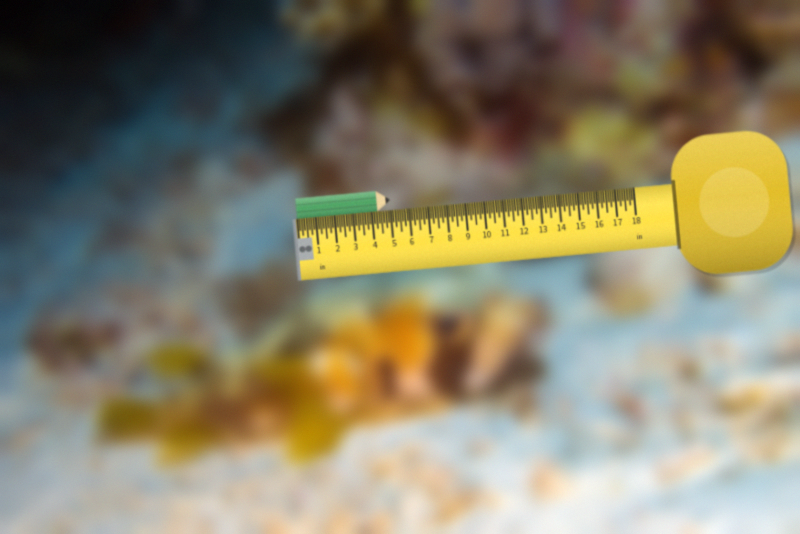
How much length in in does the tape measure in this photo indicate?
5 in
